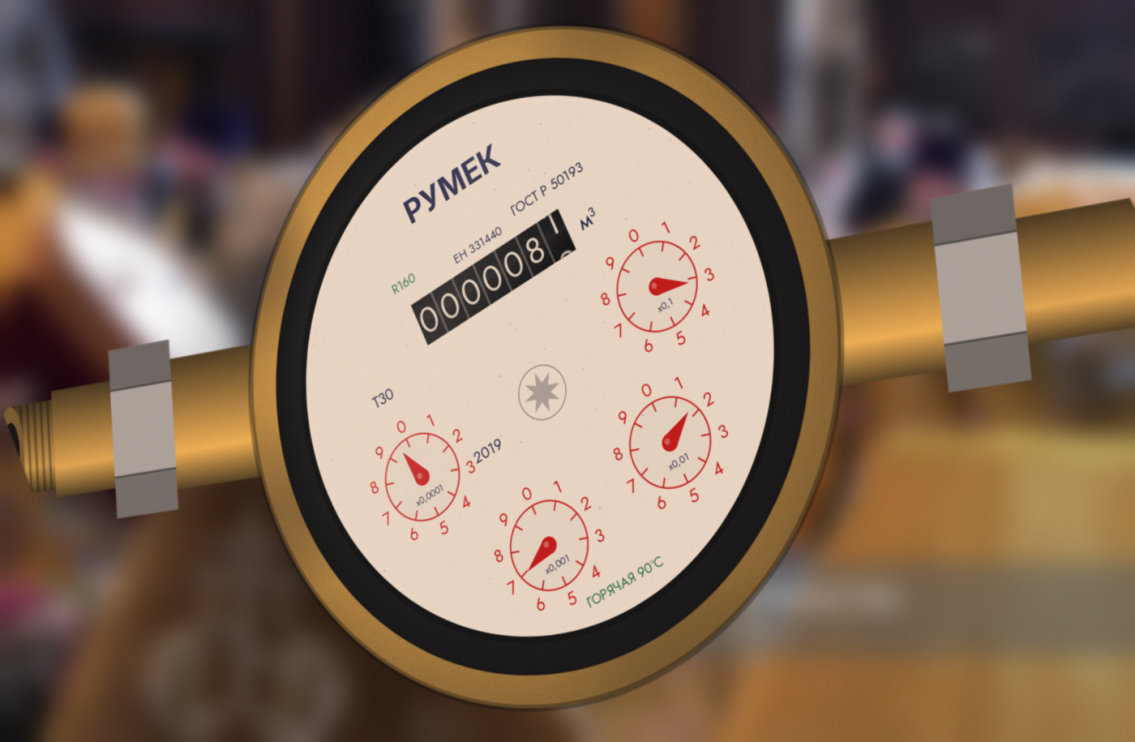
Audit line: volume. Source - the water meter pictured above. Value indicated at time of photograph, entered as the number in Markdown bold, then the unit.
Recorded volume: **81.3169** m³
